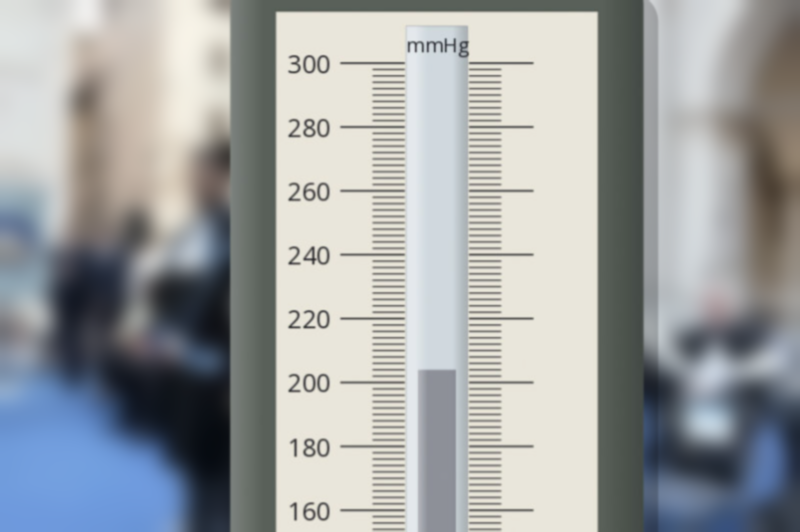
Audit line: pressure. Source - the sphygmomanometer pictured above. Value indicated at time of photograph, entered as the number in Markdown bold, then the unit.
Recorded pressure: **204** mmHg
